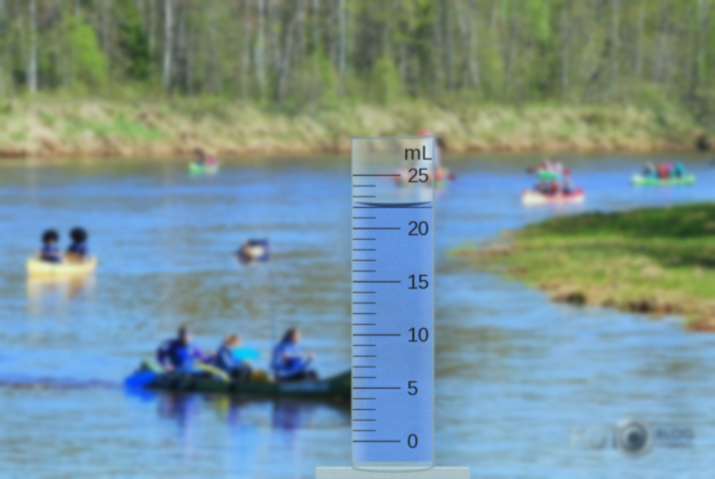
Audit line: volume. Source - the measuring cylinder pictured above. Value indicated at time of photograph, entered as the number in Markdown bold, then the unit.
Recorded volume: **22** mL
